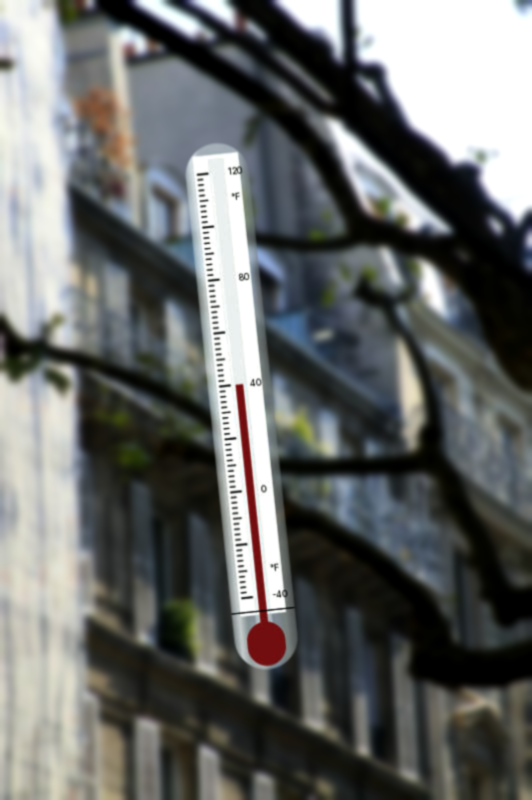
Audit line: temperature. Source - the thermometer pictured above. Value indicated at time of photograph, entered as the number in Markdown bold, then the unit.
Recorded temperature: **40** °F
